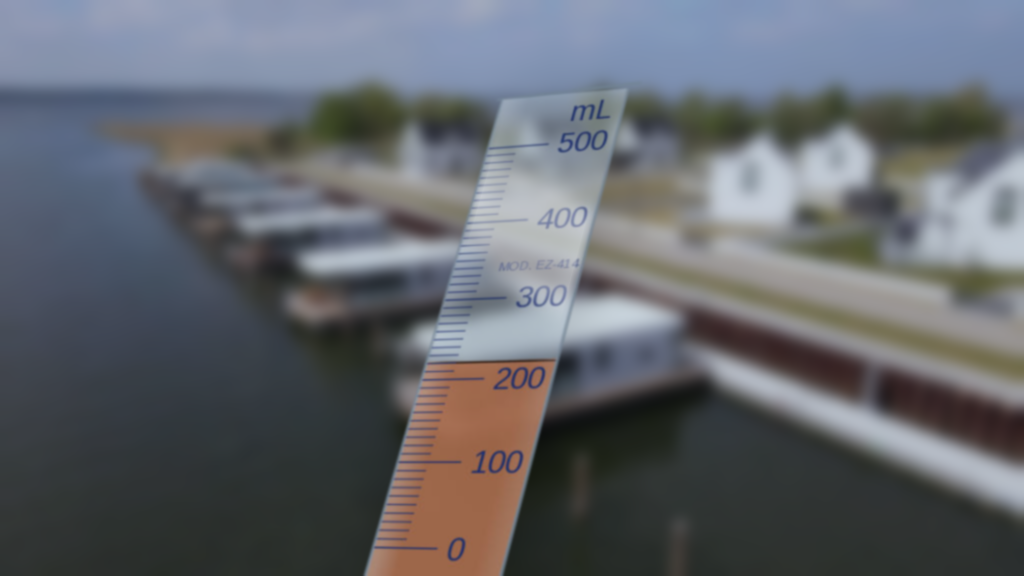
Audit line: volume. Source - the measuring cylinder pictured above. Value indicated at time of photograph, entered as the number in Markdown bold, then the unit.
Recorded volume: **220** mL
